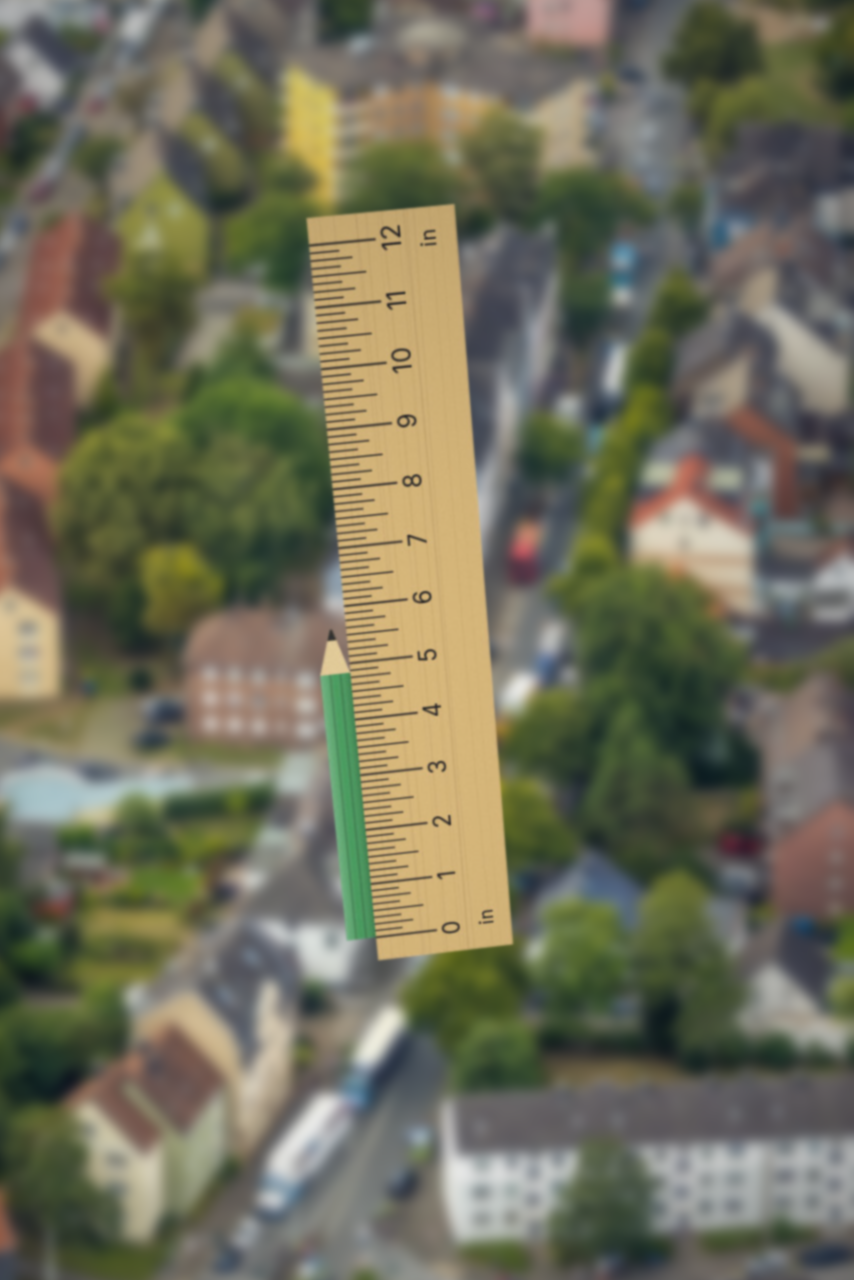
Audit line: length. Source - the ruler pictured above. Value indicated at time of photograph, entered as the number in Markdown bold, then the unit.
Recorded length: **5.625** in
